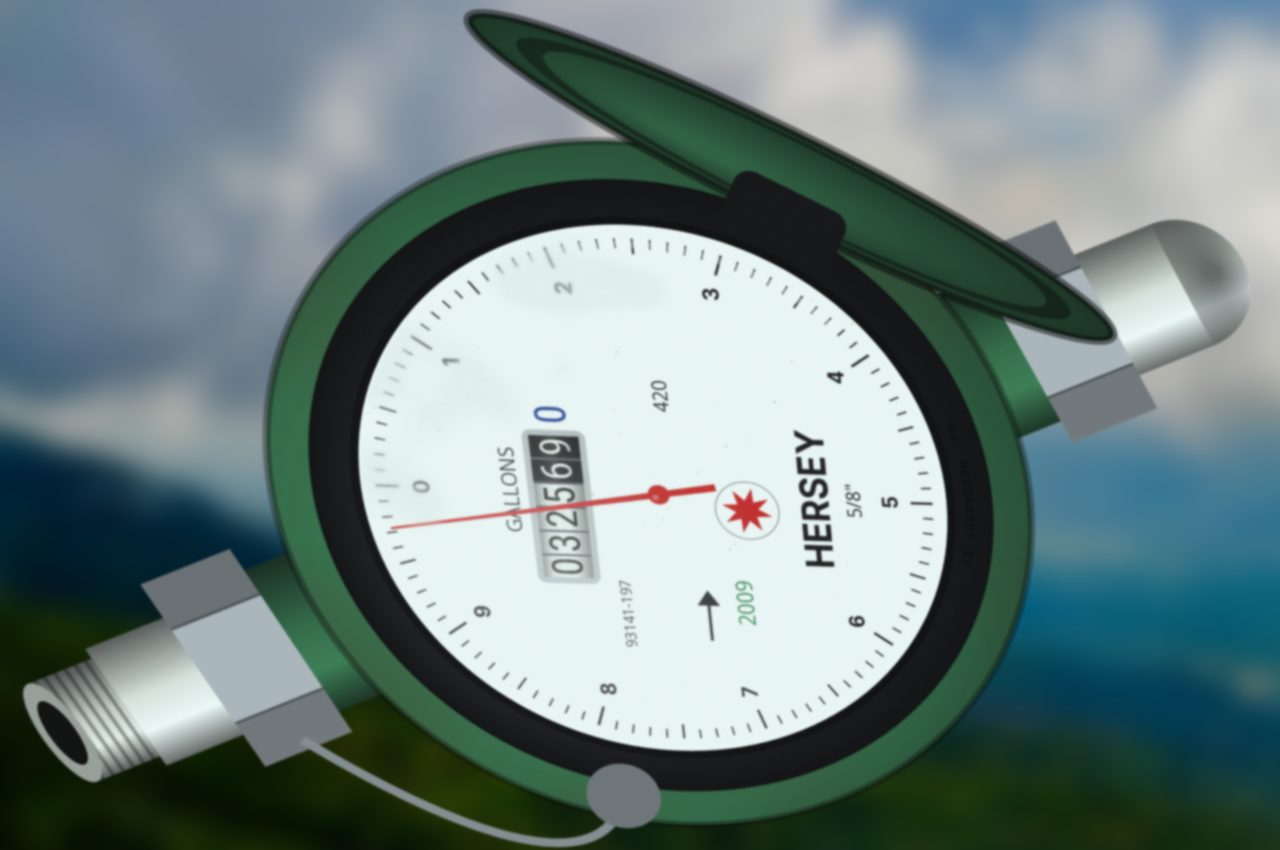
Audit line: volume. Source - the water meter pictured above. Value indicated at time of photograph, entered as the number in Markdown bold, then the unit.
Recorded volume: **325689.7** gal
